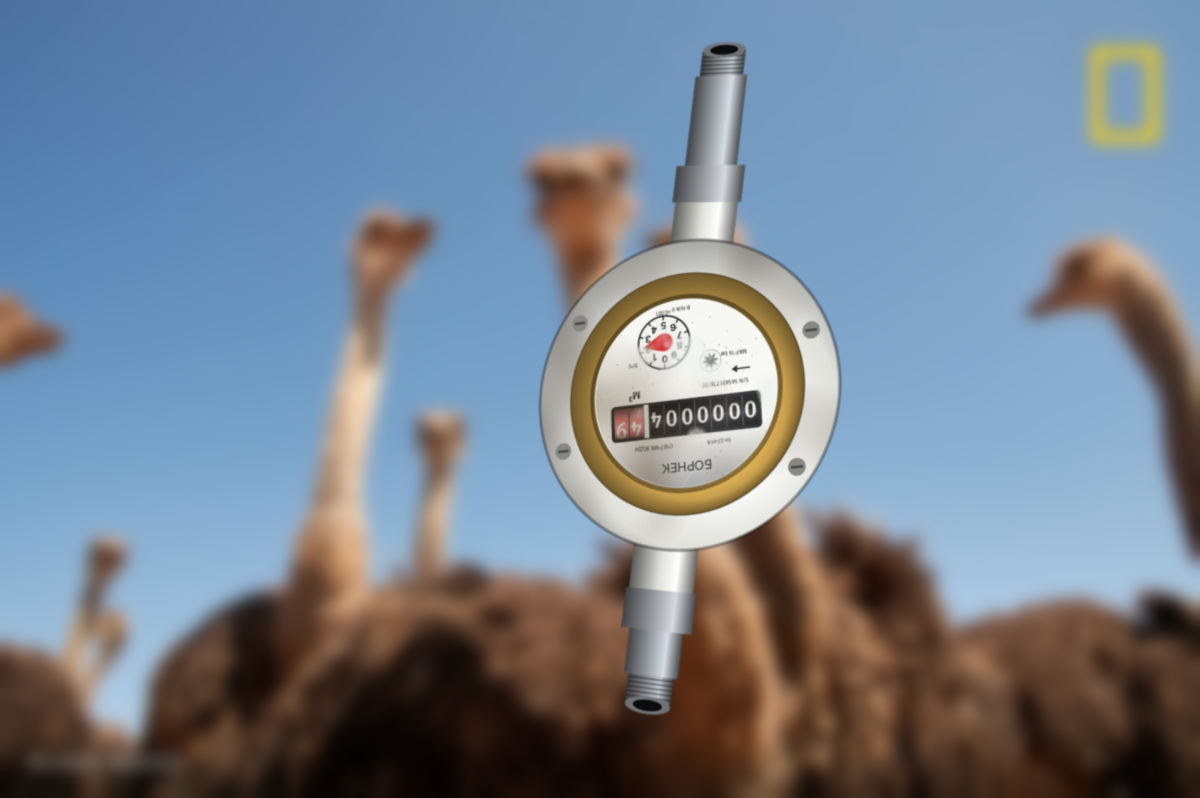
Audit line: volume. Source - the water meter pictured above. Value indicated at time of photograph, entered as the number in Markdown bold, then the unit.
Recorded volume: **4.492** m³
